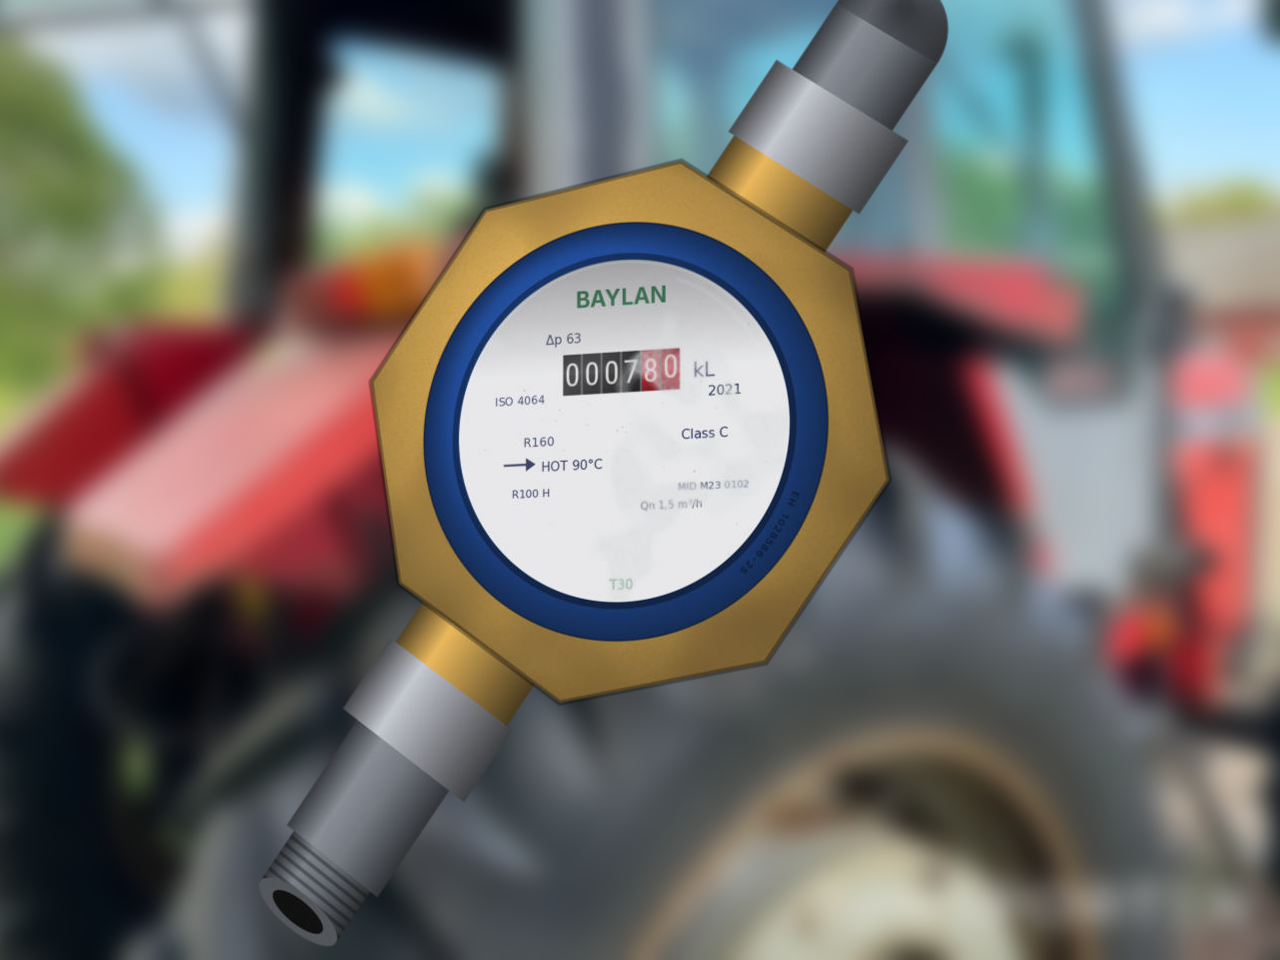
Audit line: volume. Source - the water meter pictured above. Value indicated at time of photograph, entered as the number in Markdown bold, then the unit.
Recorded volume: **7.80** kL
